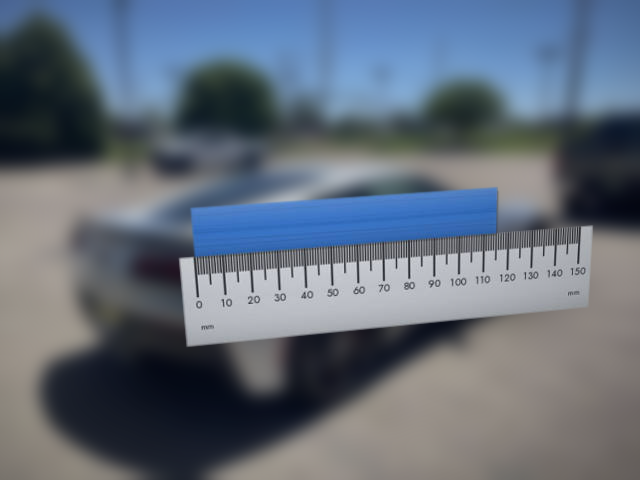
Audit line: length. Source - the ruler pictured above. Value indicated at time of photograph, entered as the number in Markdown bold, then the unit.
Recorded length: **115** mm
